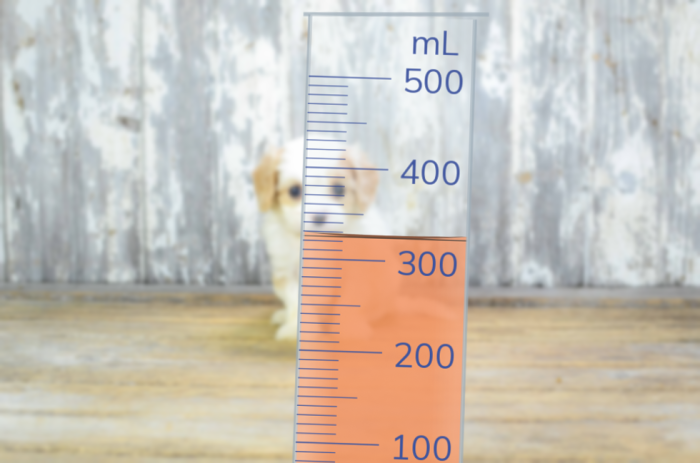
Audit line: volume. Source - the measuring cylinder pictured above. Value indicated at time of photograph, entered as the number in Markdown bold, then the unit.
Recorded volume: **325** mL
